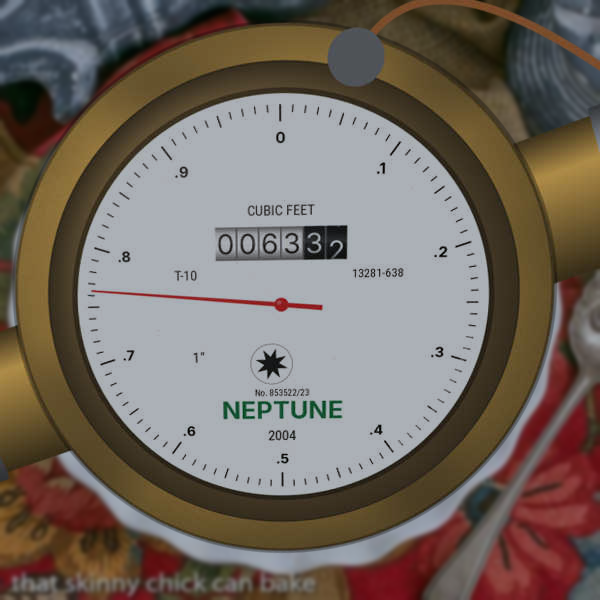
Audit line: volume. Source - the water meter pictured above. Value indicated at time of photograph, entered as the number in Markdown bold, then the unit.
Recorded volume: **6331.76** ft³
